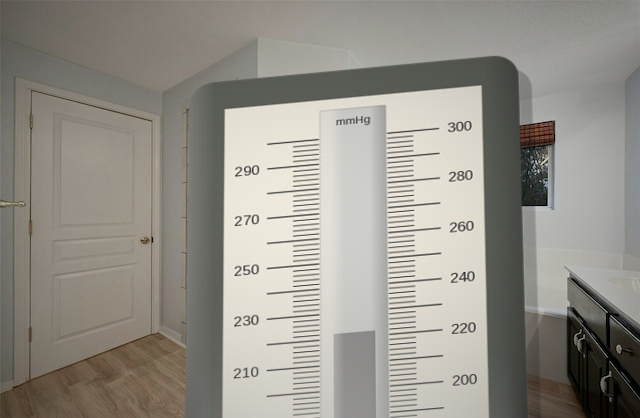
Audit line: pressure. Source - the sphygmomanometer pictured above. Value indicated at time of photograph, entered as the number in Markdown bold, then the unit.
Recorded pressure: **222** mmHg
